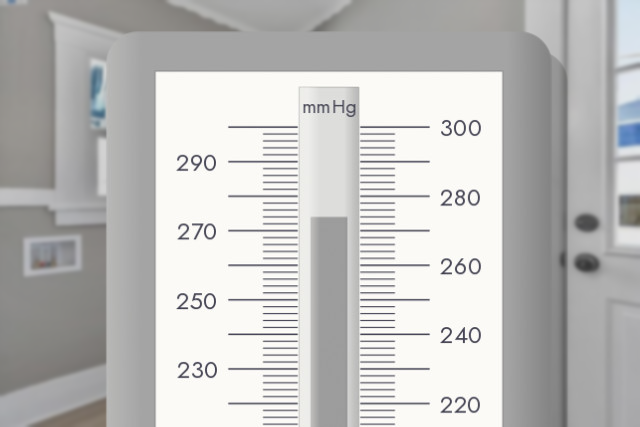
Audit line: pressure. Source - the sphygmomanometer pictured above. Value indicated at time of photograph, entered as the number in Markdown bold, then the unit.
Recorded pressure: **274** mmHg
